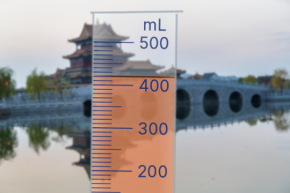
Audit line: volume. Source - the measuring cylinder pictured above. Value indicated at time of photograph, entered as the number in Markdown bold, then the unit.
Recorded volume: **420** mL
